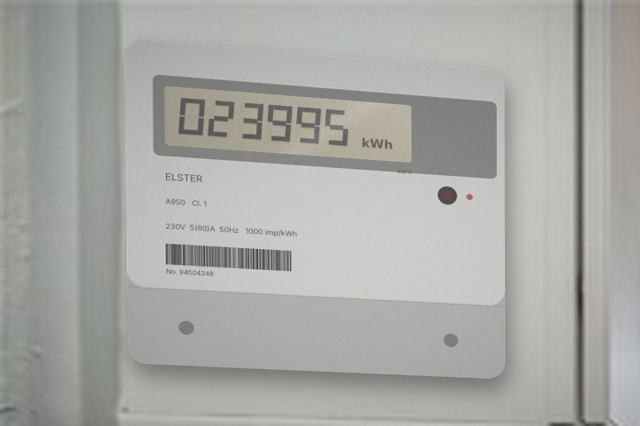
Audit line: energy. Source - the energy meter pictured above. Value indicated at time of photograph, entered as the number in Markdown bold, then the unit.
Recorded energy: **23995** kWh
